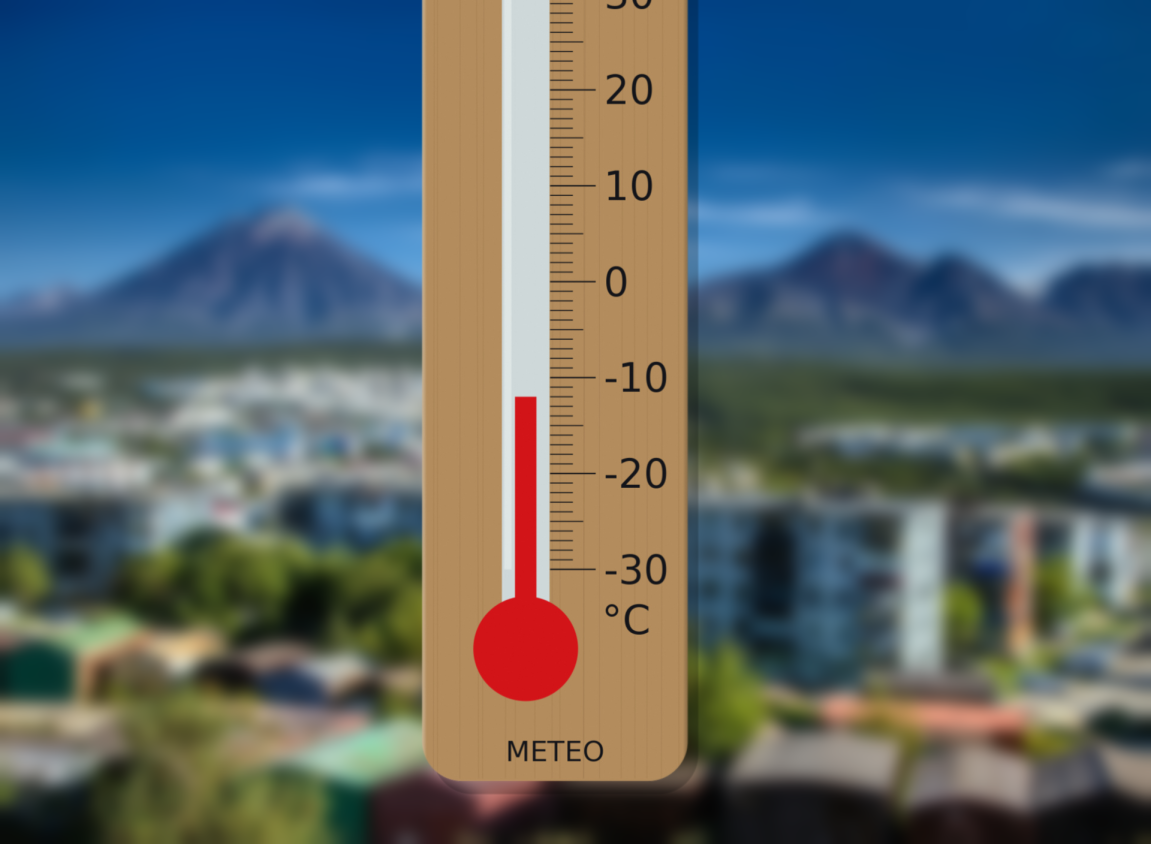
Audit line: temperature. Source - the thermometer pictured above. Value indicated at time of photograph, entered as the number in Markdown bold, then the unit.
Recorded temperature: **-12** °C
